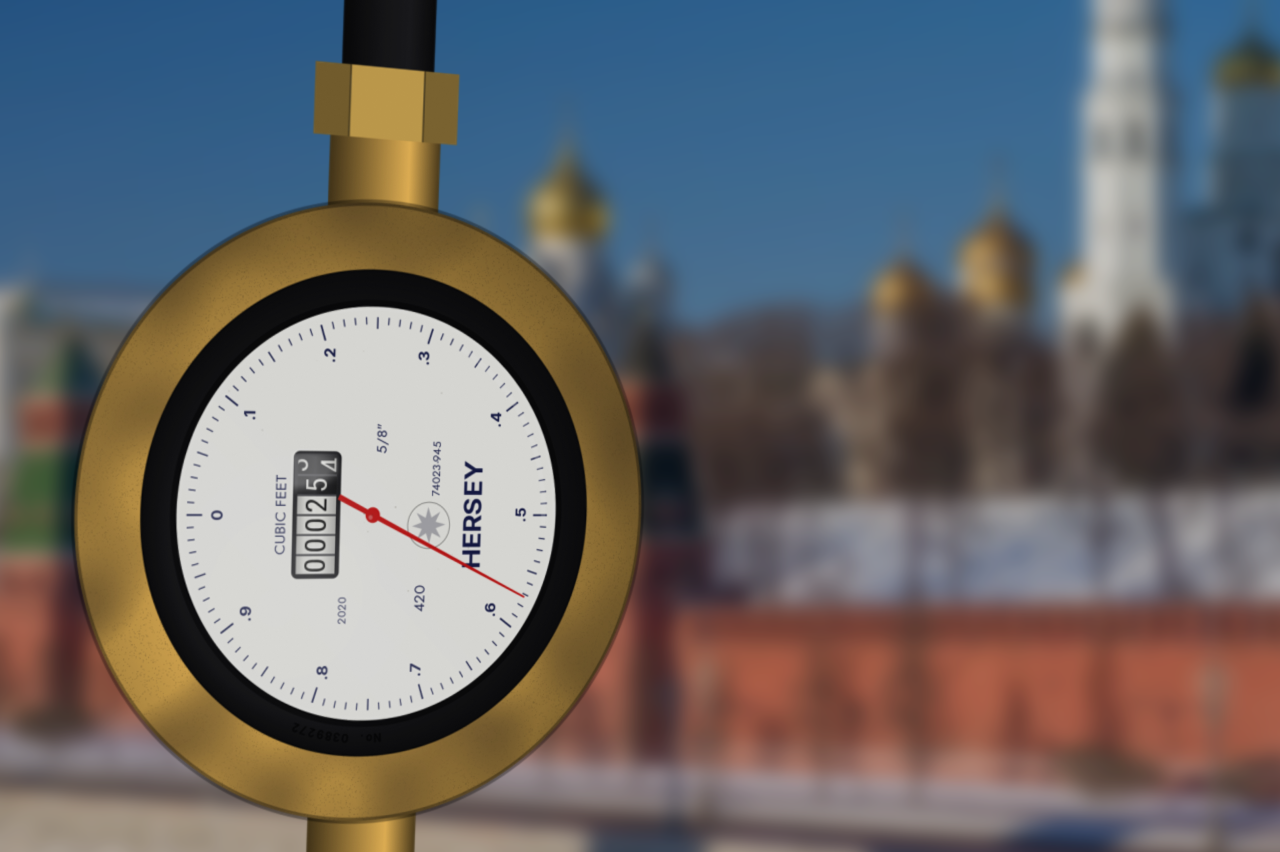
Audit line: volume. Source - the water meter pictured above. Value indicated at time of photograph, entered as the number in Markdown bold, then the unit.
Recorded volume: **253.57** ft³
